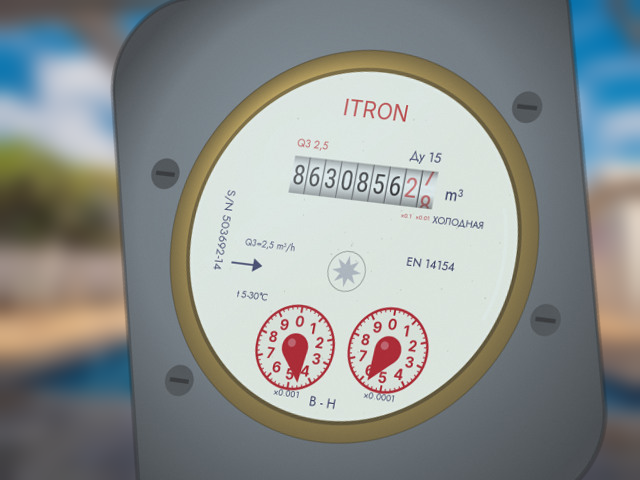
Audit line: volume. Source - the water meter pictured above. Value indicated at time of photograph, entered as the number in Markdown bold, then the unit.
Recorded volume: **8630856.2745** m³
